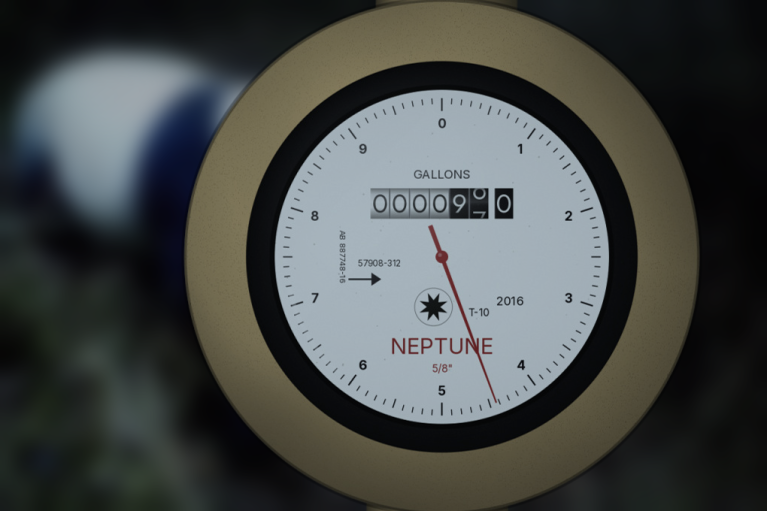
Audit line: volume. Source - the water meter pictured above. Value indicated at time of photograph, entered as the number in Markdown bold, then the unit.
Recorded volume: **964.4** gal
